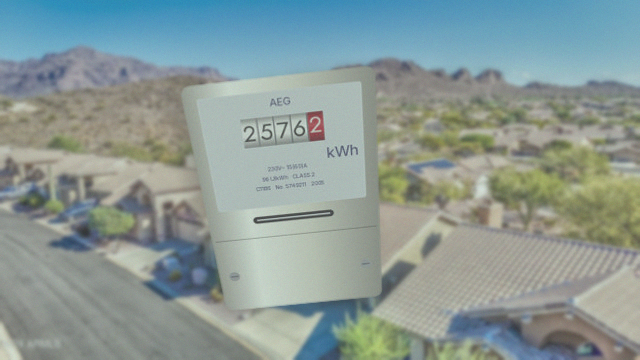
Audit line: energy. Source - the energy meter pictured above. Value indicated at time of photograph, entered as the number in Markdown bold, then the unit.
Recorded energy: **2576.2** kWh
